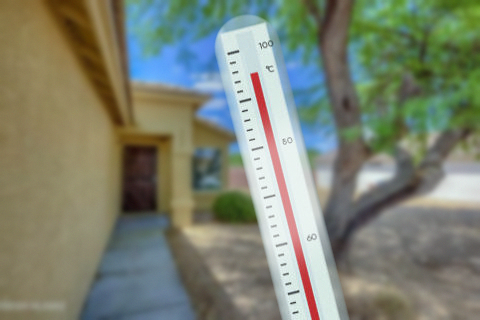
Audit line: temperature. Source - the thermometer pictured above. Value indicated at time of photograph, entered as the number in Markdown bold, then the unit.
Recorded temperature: **95** °C
